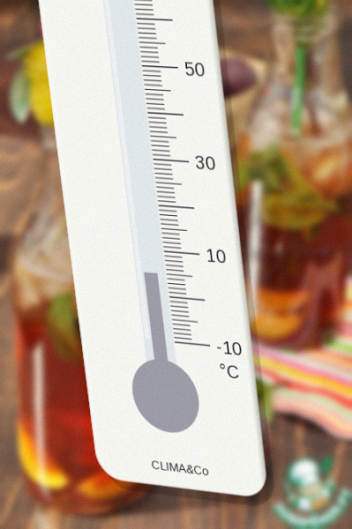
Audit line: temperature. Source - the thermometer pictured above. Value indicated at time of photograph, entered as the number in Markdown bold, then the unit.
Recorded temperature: **5** °C
